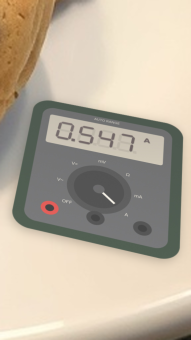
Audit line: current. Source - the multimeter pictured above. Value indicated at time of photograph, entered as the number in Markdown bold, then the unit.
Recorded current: **0.547** A
